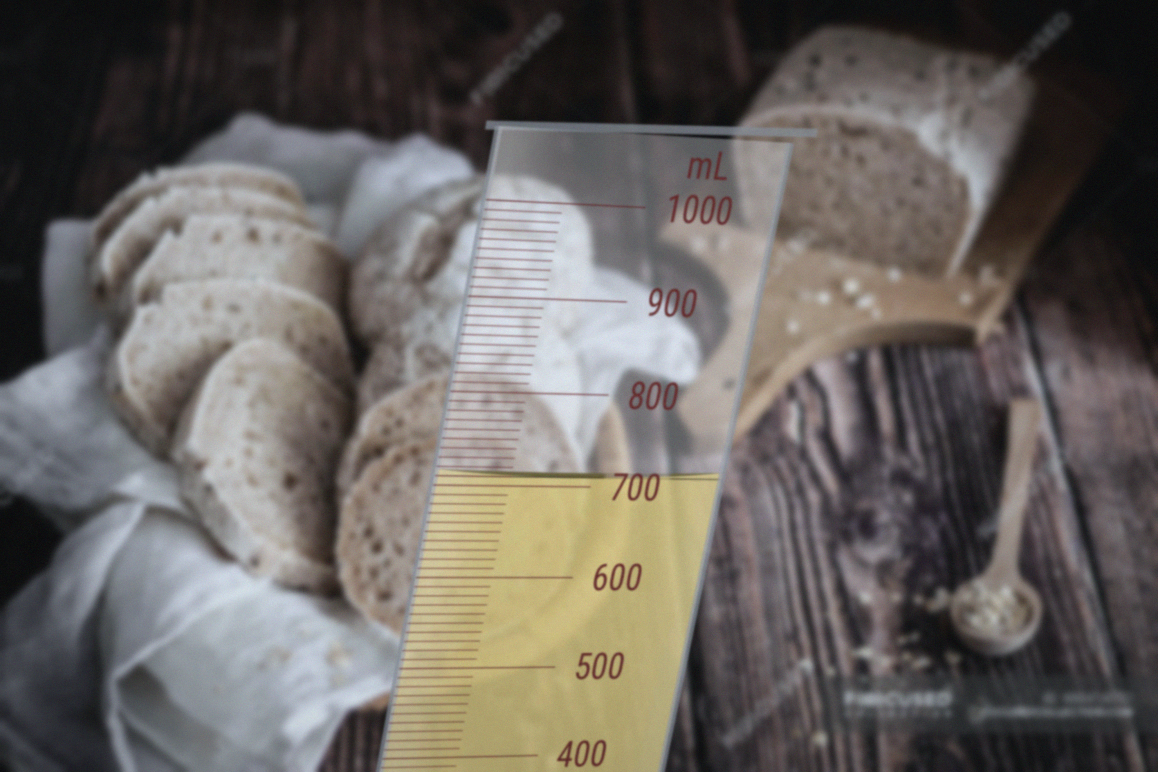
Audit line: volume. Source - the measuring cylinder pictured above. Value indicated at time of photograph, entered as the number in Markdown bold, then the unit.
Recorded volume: **710** mL
